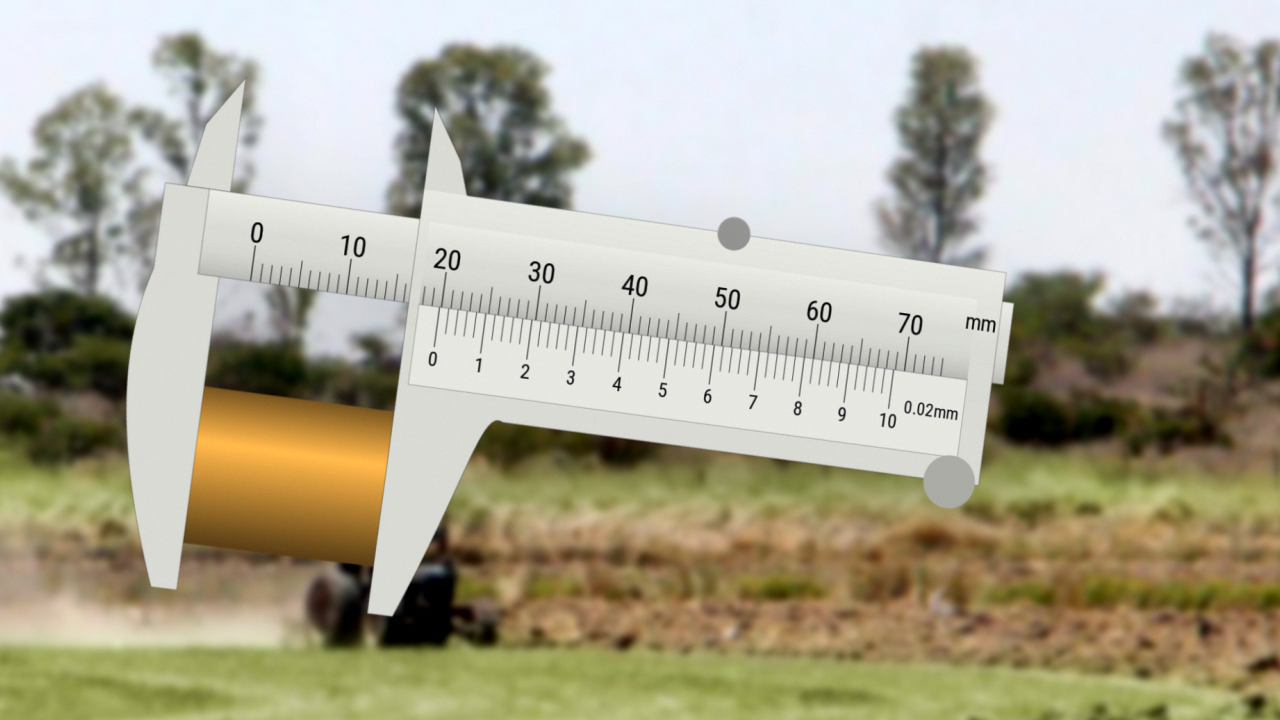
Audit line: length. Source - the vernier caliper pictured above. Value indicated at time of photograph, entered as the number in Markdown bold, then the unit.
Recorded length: **19.8** mm
